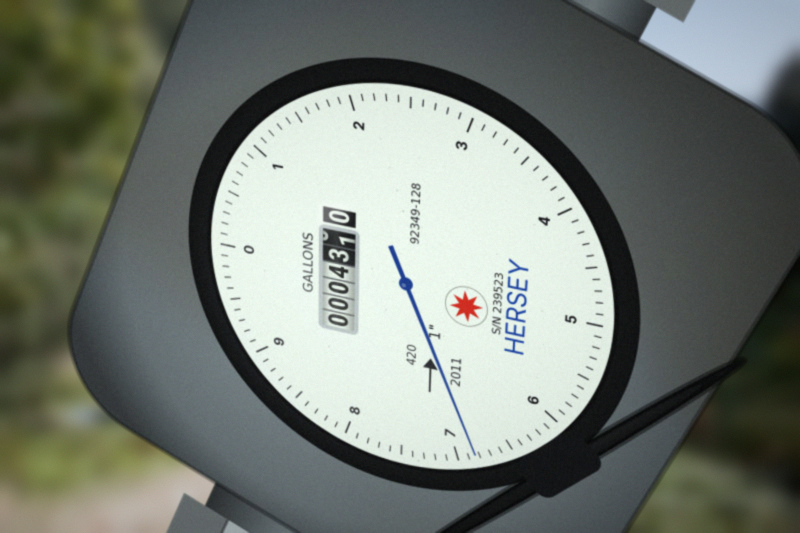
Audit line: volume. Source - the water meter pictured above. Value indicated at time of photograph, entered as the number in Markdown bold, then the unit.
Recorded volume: **4306.8** gal
